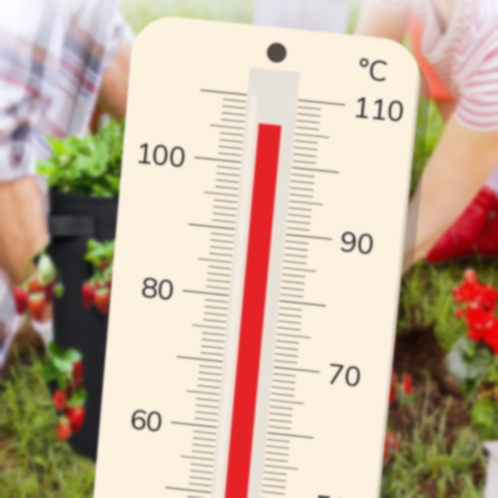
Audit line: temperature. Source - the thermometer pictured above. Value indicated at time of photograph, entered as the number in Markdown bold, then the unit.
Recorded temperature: **106** °C
